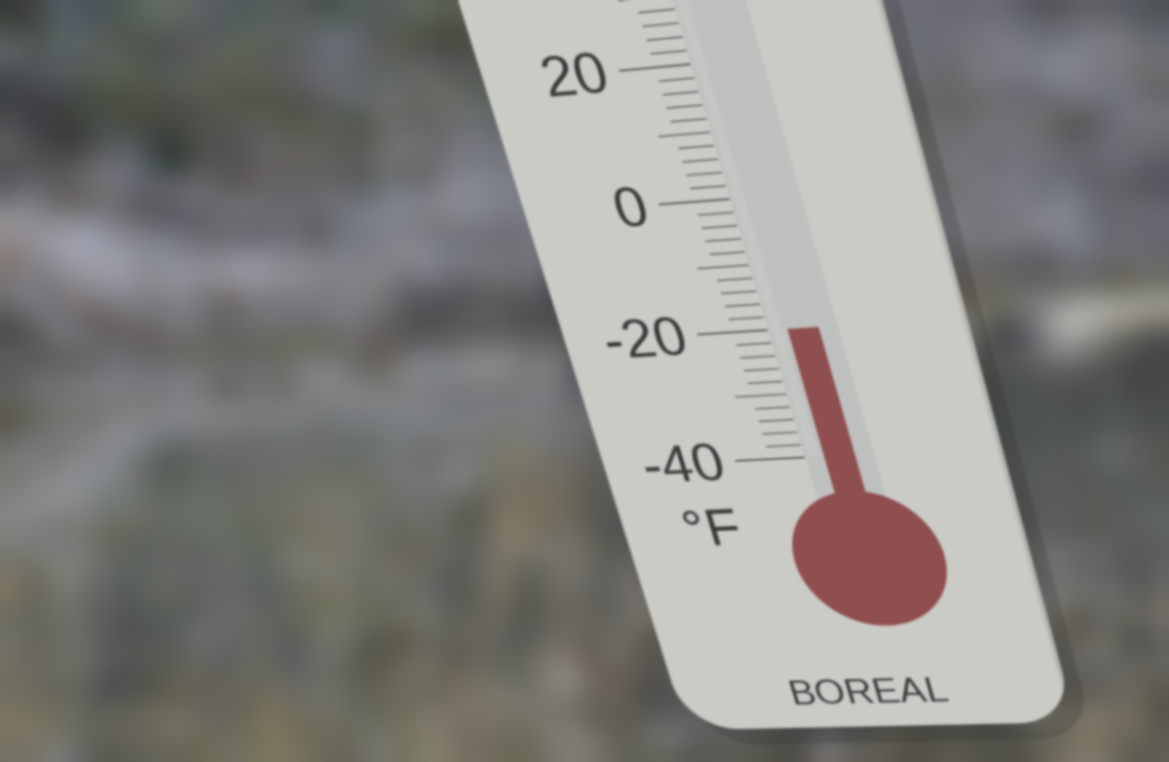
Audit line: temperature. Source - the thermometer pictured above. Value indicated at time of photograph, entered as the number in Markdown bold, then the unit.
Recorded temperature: **-20** °F
